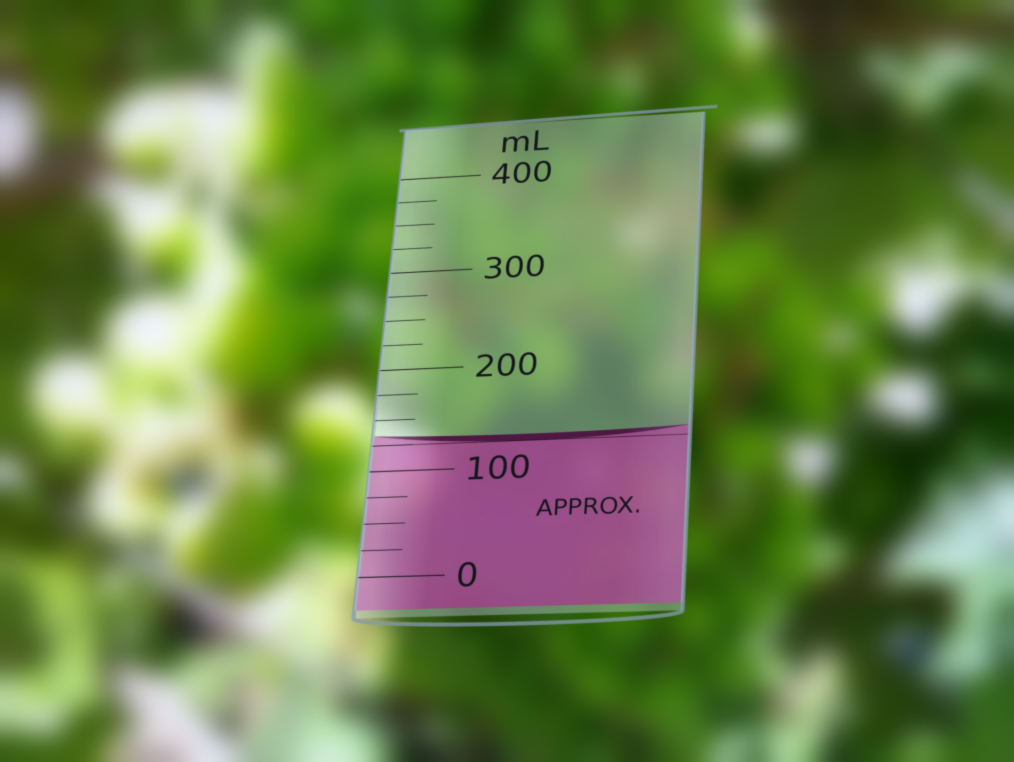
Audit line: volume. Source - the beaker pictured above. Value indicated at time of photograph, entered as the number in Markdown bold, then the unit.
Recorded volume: **125** mL
